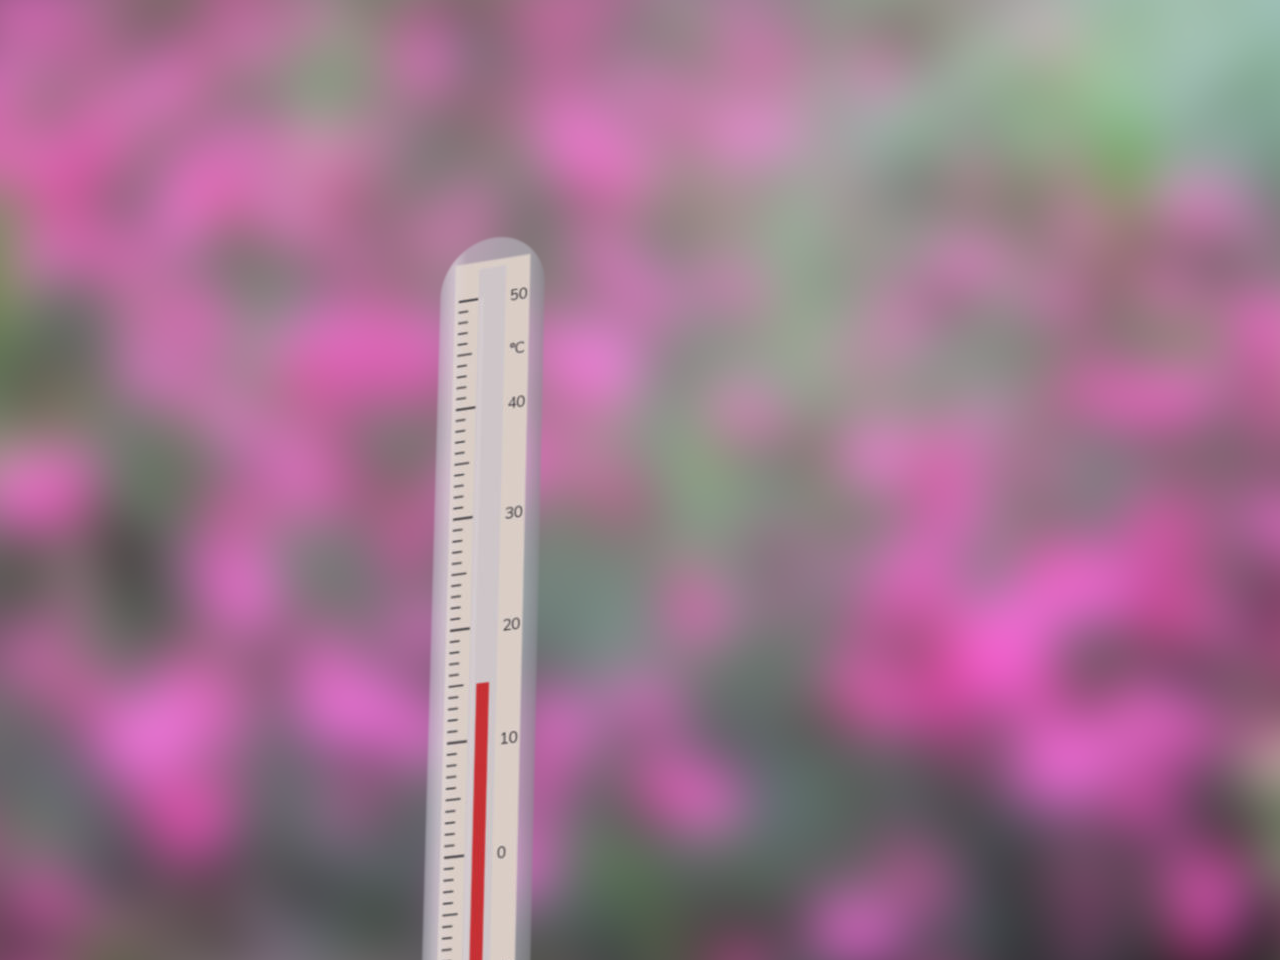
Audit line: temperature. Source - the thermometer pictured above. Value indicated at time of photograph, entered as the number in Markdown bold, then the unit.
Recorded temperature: **15** °C
